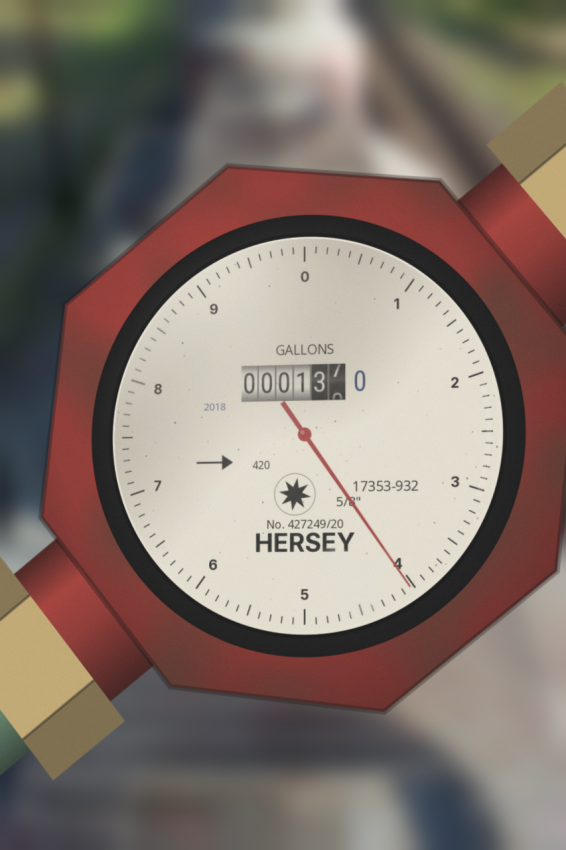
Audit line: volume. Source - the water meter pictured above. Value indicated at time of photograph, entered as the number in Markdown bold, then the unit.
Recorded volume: **1374.0** gal
